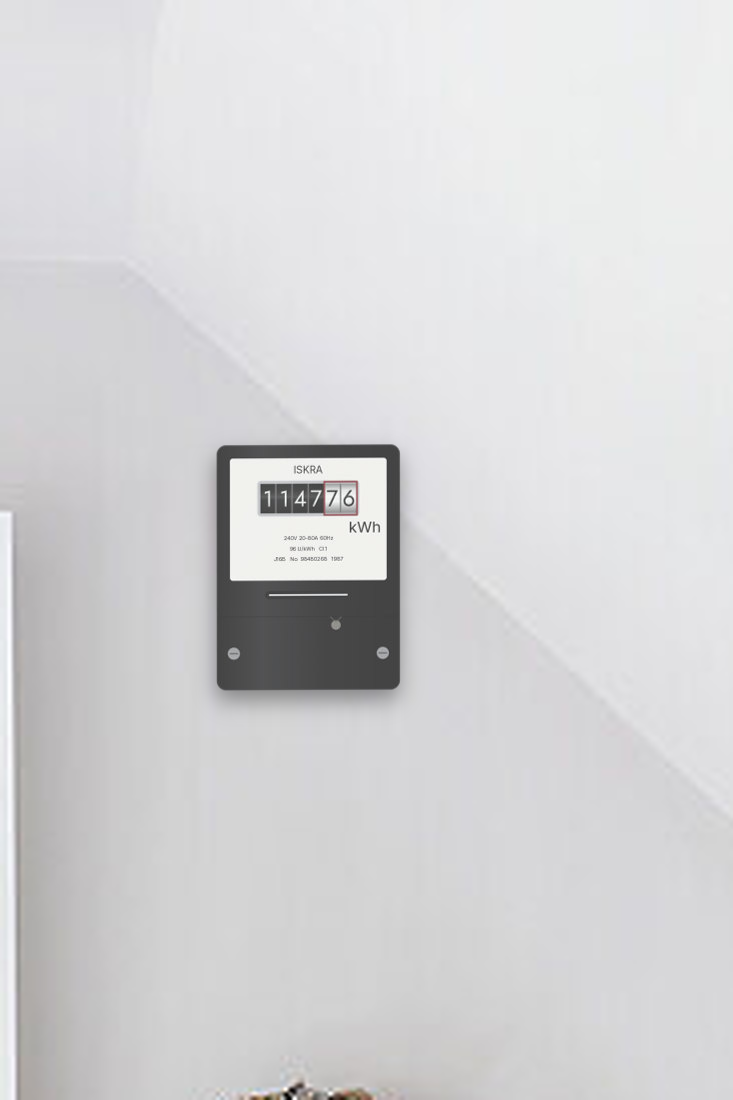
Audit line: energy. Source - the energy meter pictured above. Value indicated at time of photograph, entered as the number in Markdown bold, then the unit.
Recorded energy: **1147.76** kWh
